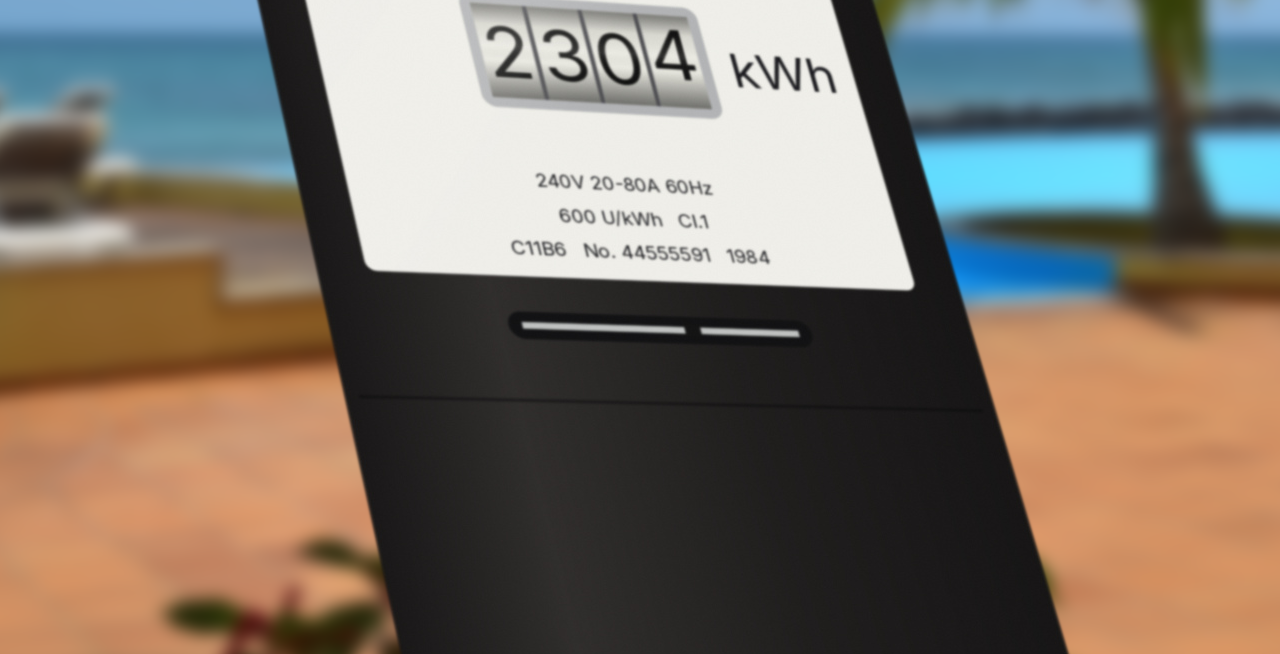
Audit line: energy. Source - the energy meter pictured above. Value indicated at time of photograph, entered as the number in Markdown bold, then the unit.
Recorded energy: **2304** kWh
